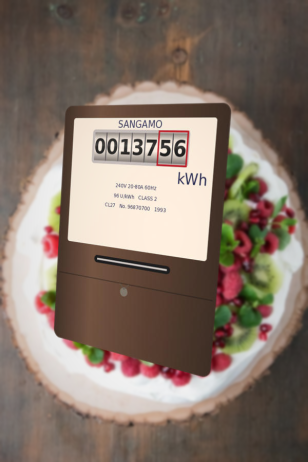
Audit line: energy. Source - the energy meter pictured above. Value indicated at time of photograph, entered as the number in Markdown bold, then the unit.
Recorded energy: **137.56** kWh
